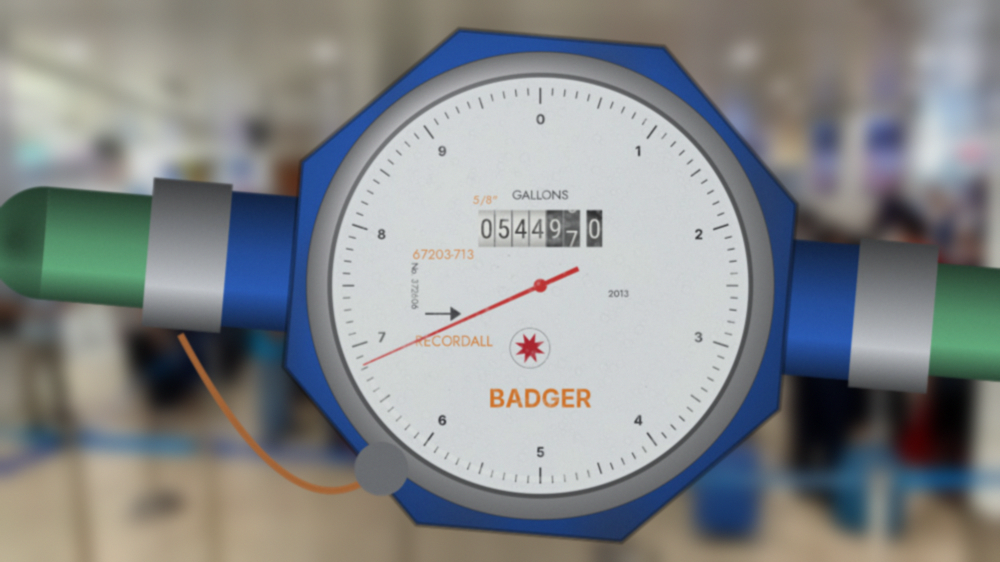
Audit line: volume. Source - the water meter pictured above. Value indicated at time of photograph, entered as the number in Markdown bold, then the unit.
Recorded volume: **544966.8** gal
